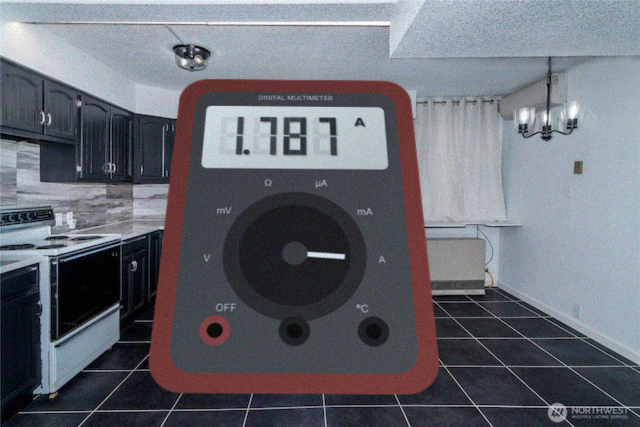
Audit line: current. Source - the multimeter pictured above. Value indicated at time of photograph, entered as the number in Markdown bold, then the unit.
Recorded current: **1.787** A
